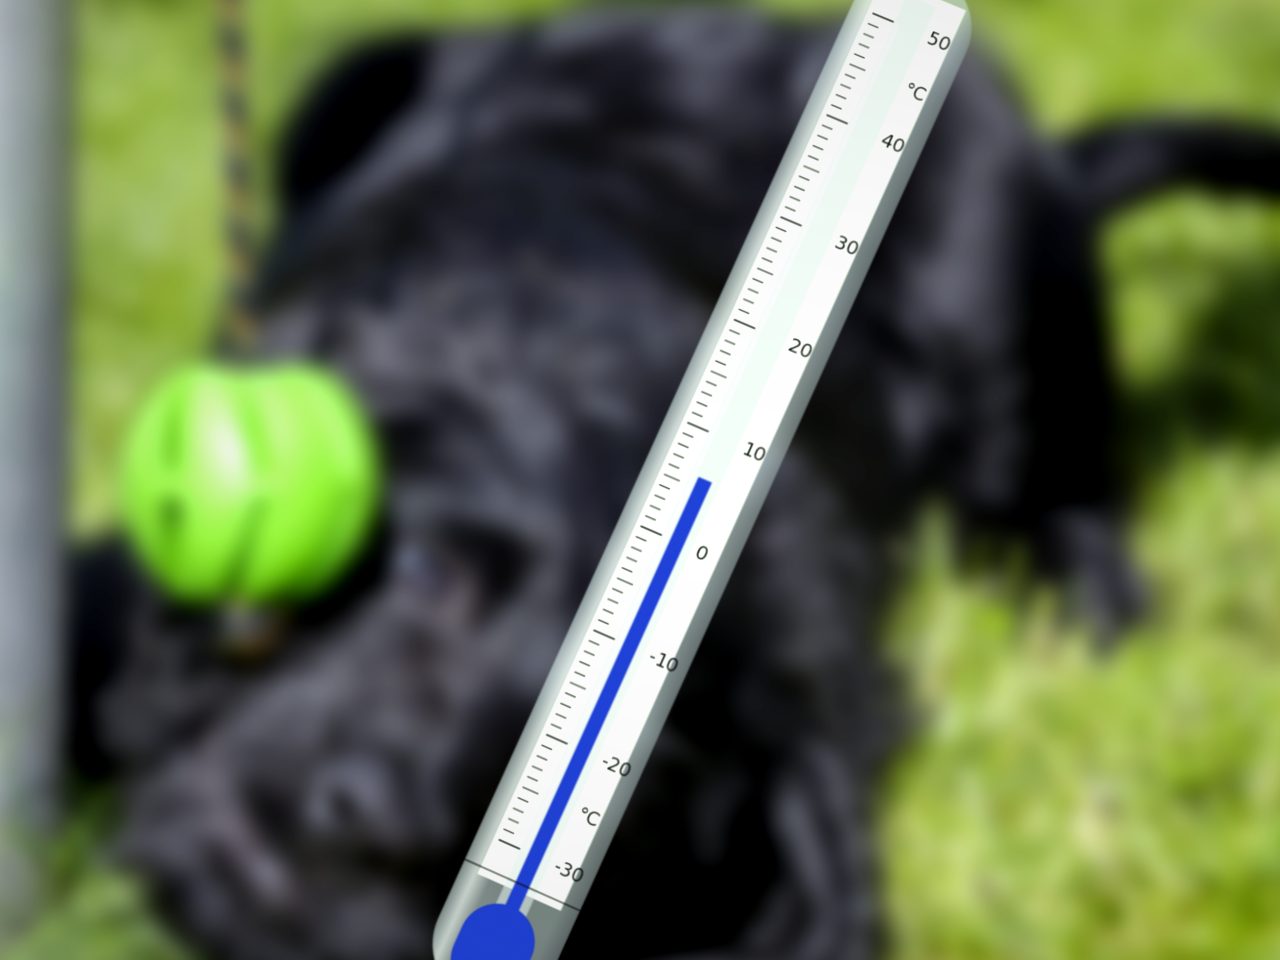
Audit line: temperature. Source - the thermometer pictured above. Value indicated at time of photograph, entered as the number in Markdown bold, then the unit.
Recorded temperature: **6** °C
